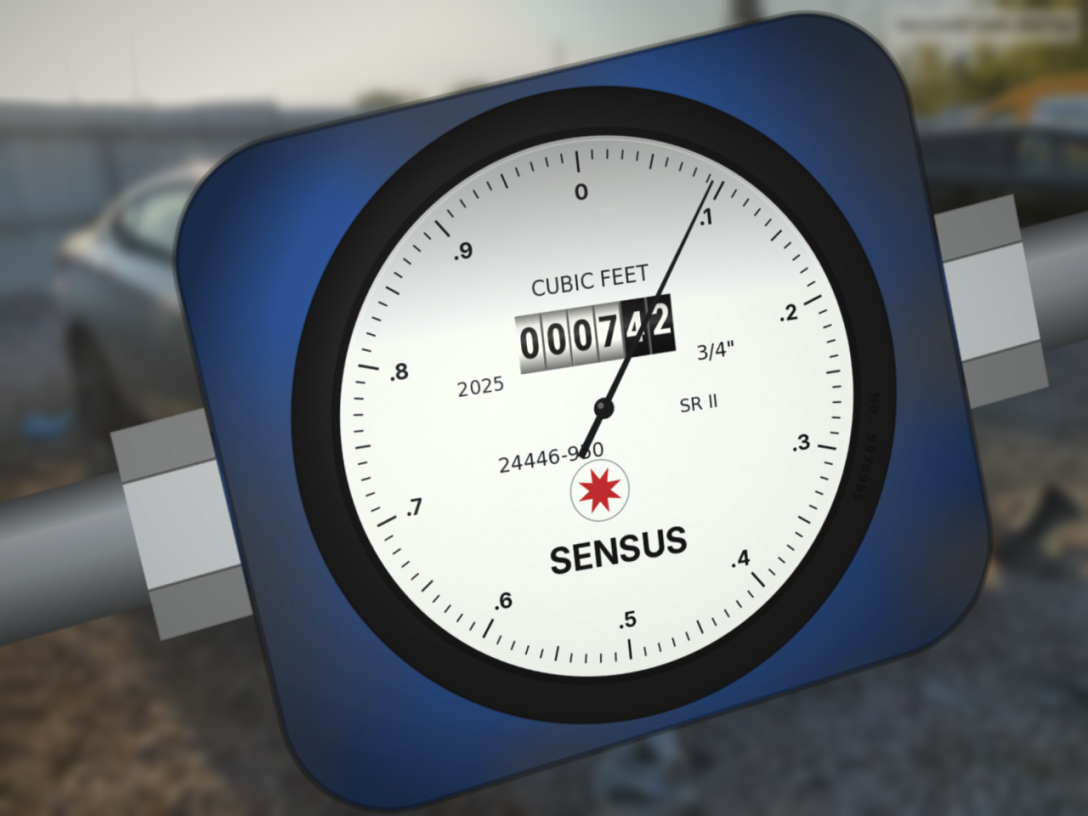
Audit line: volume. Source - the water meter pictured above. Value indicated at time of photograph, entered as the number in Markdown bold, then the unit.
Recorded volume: **742.09** ft³
